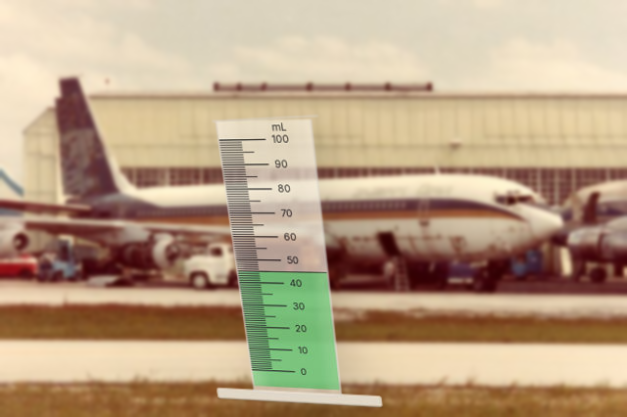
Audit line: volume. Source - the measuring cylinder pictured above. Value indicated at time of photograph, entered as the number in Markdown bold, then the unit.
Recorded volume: **45** mL
